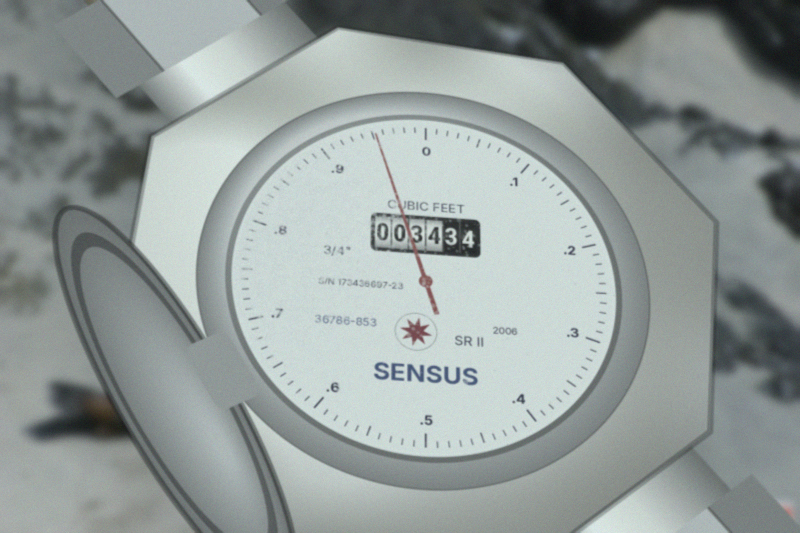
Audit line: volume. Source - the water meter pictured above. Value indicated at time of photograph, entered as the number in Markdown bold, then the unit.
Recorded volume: **3433.95** ft³
